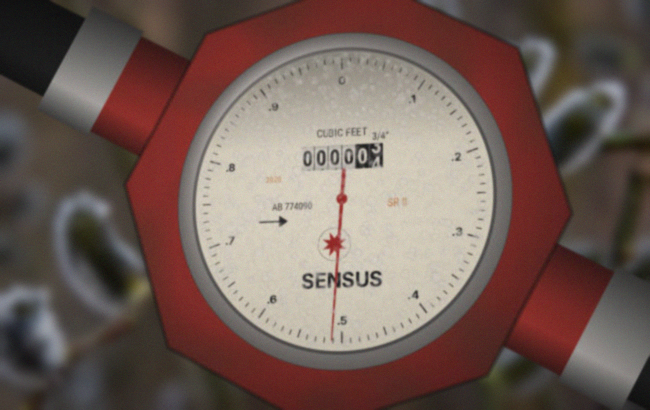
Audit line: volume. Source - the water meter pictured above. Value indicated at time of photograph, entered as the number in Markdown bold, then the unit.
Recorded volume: **3.51** ft³
